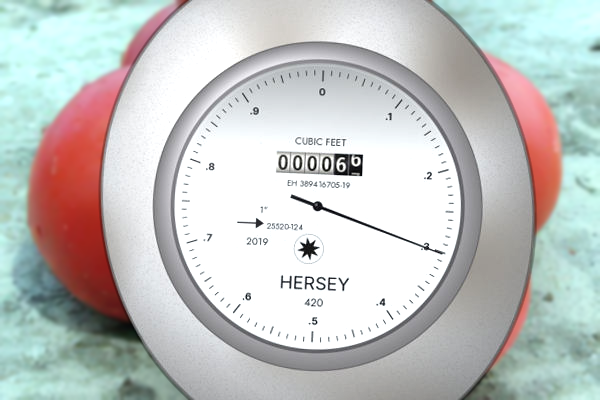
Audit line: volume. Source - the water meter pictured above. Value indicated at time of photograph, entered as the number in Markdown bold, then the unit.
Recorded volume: **66.30** ft³
